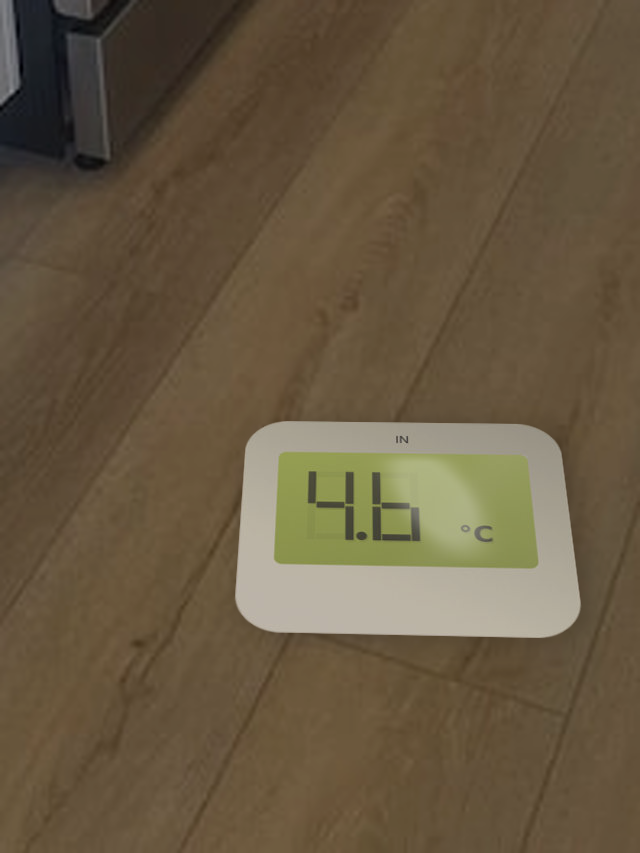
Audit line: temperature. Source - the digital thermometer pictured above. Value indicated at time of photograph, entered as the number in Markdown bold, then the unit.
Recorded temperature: **4.6** °C
